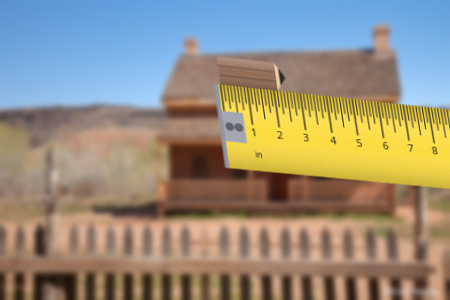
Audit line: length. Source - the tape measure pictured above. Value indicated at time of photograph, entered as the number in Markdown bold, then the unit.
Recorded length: **2.5** in
